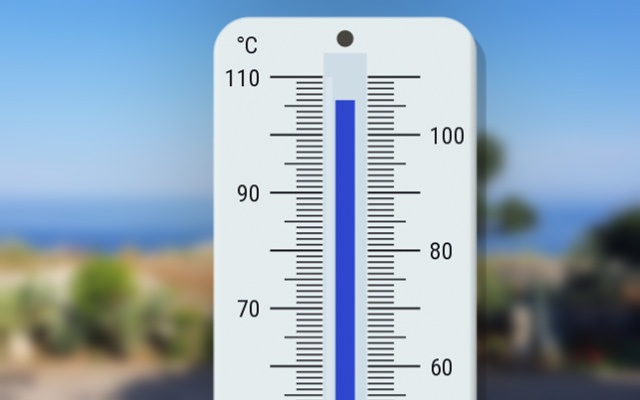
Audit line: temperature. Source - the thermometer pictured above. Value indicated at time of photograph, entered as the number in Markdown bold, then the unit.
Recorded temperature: **106** °C
